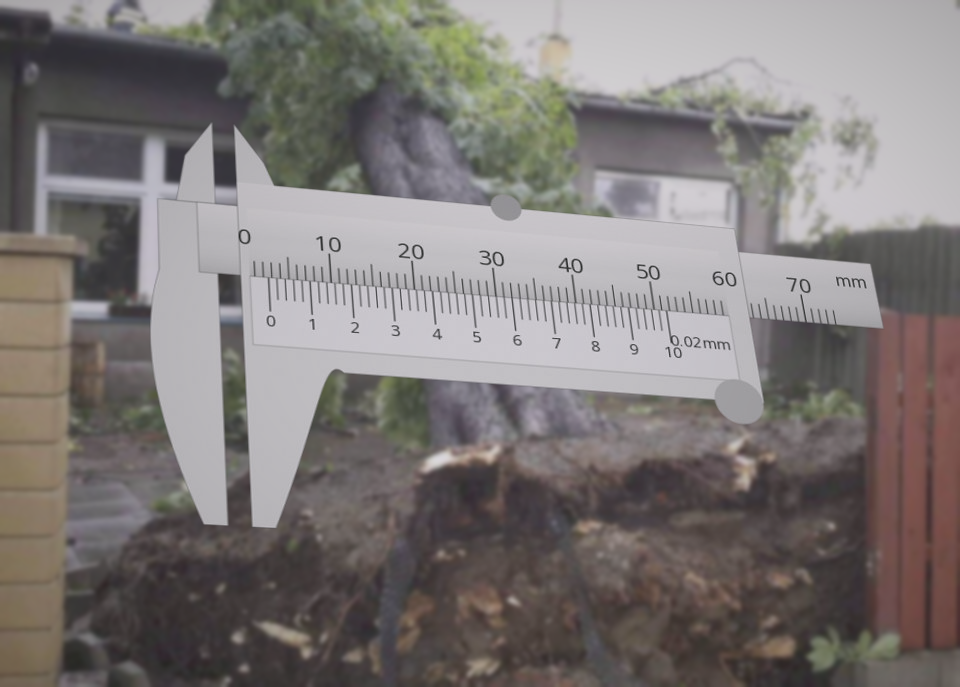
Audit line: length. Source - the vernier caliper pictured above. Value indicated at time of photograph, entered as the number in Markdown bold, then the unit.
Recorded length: **2.6** mm
